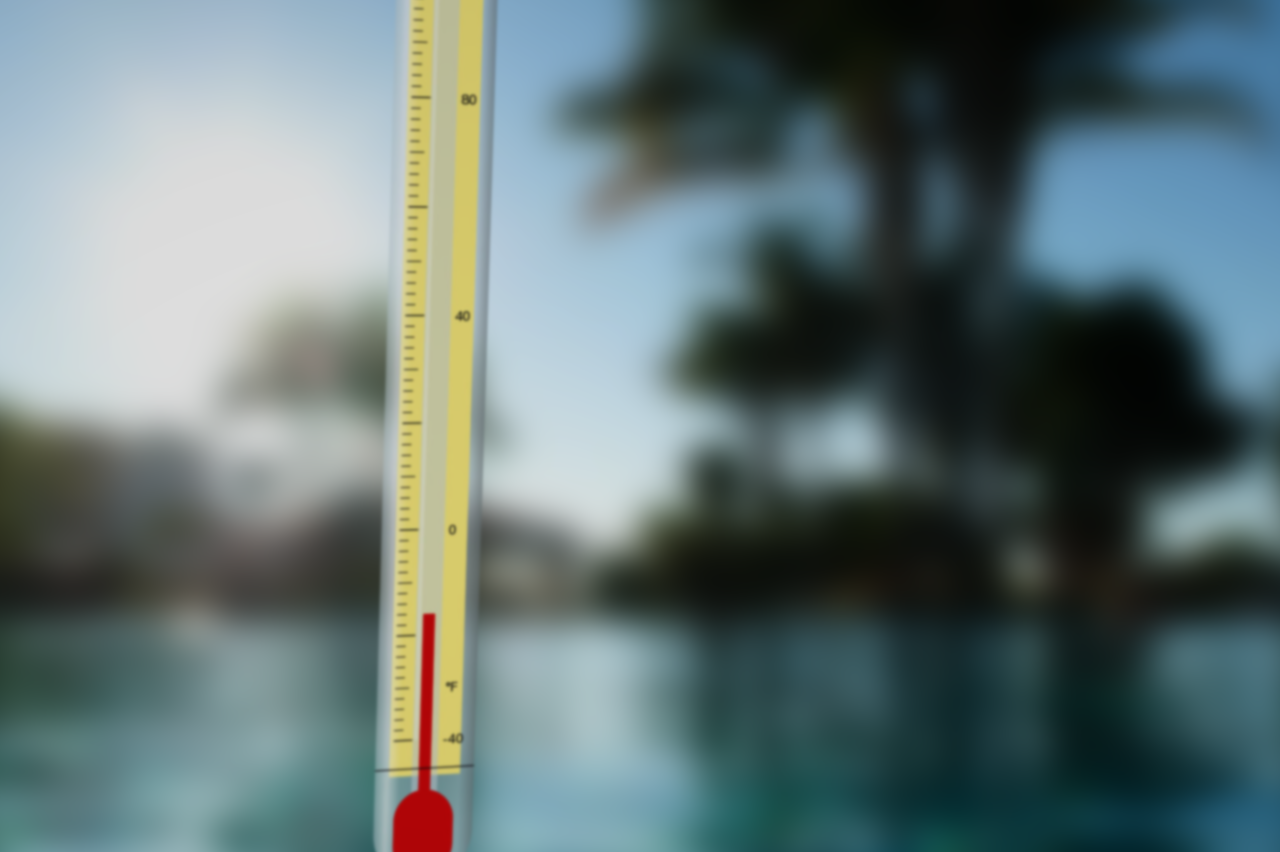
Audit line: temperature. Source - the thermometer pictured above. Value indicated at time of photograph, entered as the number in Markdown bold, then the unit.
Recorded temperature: **-16** °F
